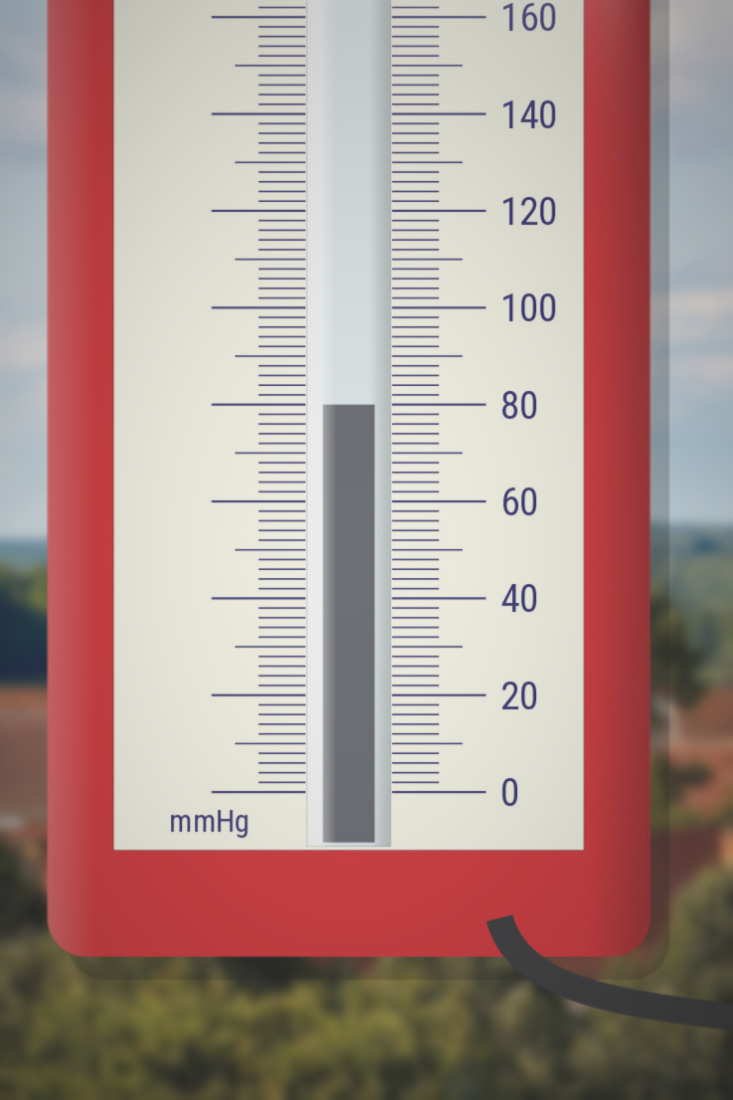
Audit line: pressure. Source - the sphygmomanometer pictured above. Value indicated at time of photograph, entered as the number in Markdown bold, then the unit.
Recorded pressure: **80** mmHg
